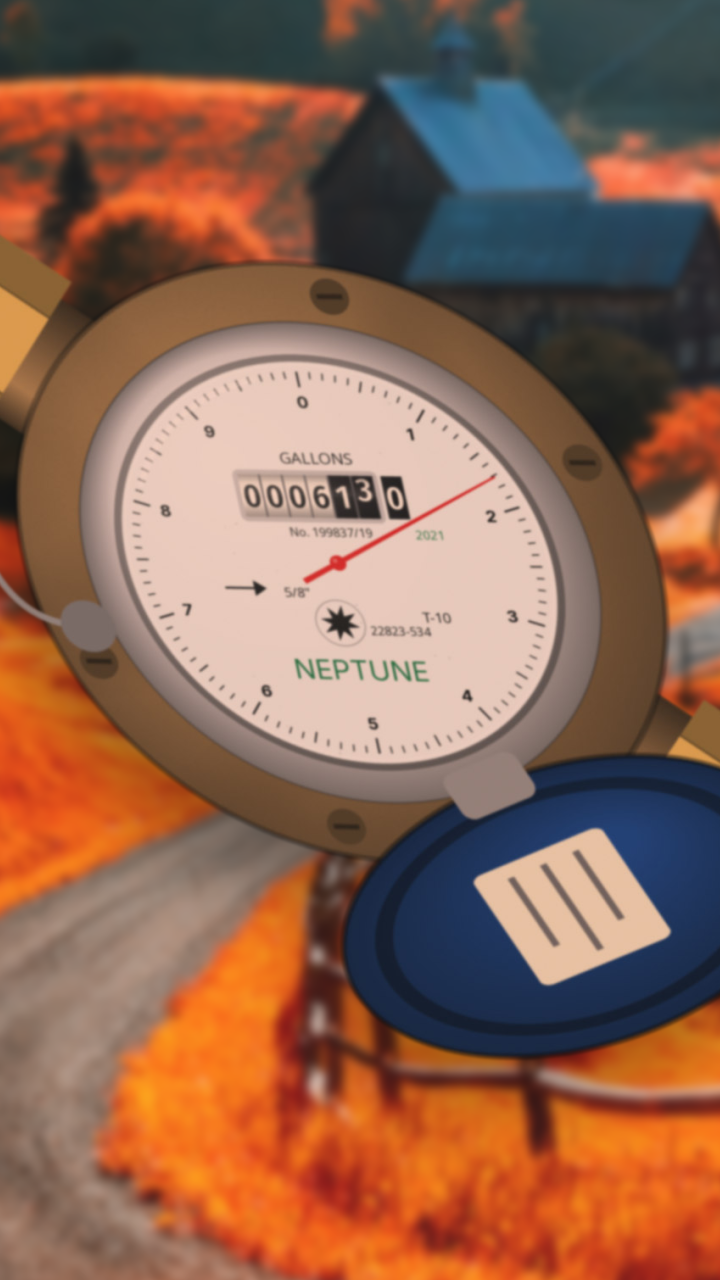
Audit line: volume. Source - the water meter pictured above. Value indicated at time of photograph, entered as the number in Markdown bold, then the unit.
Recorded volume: **6131.7** gal
